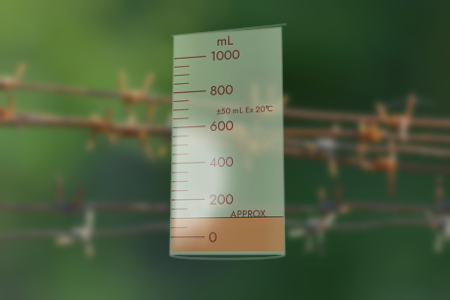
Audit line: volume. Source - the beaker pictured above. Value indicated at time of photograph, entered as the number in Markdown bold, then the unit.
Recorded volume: **100** mL
